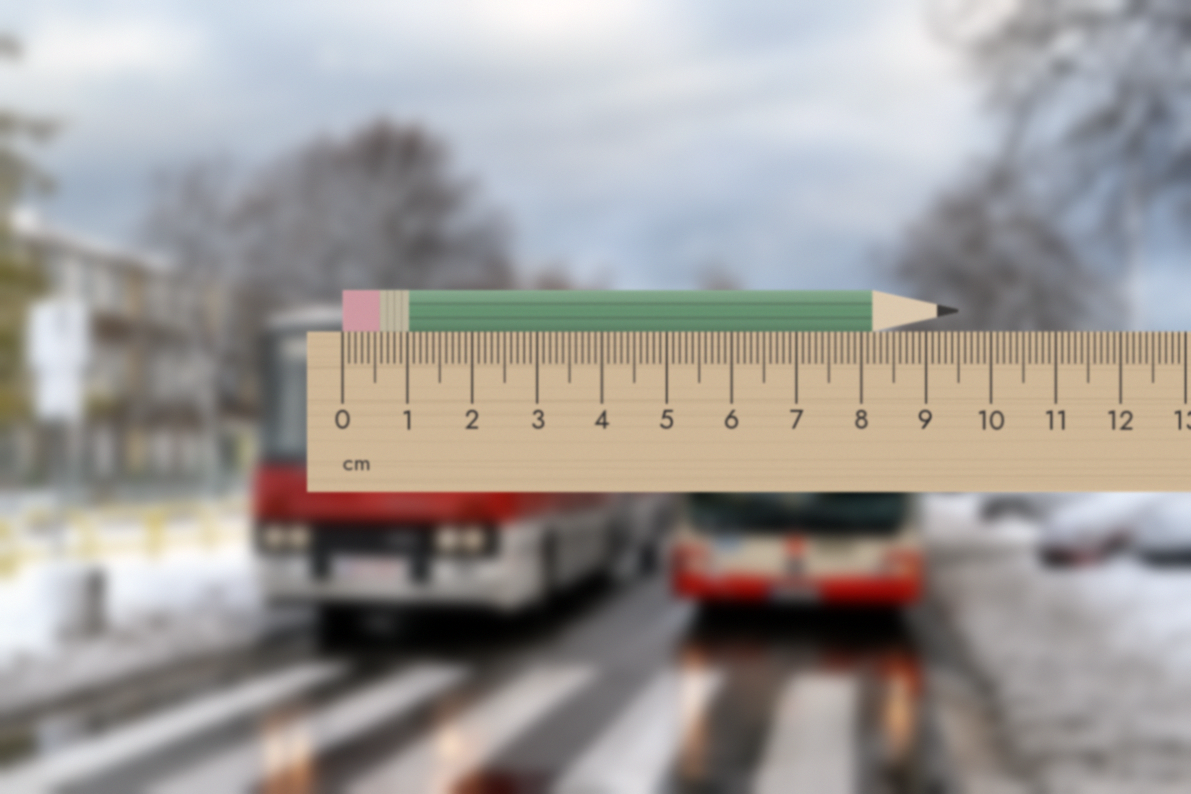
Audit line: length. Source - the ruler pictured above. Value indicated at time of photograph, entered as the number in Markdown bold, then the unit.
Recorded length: **9.5** cm
